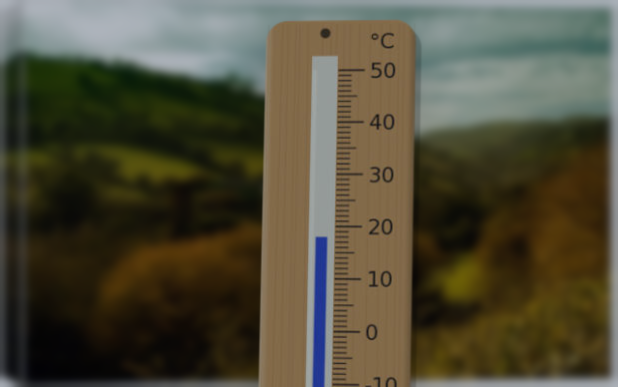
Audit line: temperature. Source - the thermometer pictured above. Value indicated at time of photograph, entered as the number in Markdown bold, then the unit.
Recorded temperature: **18** °C
